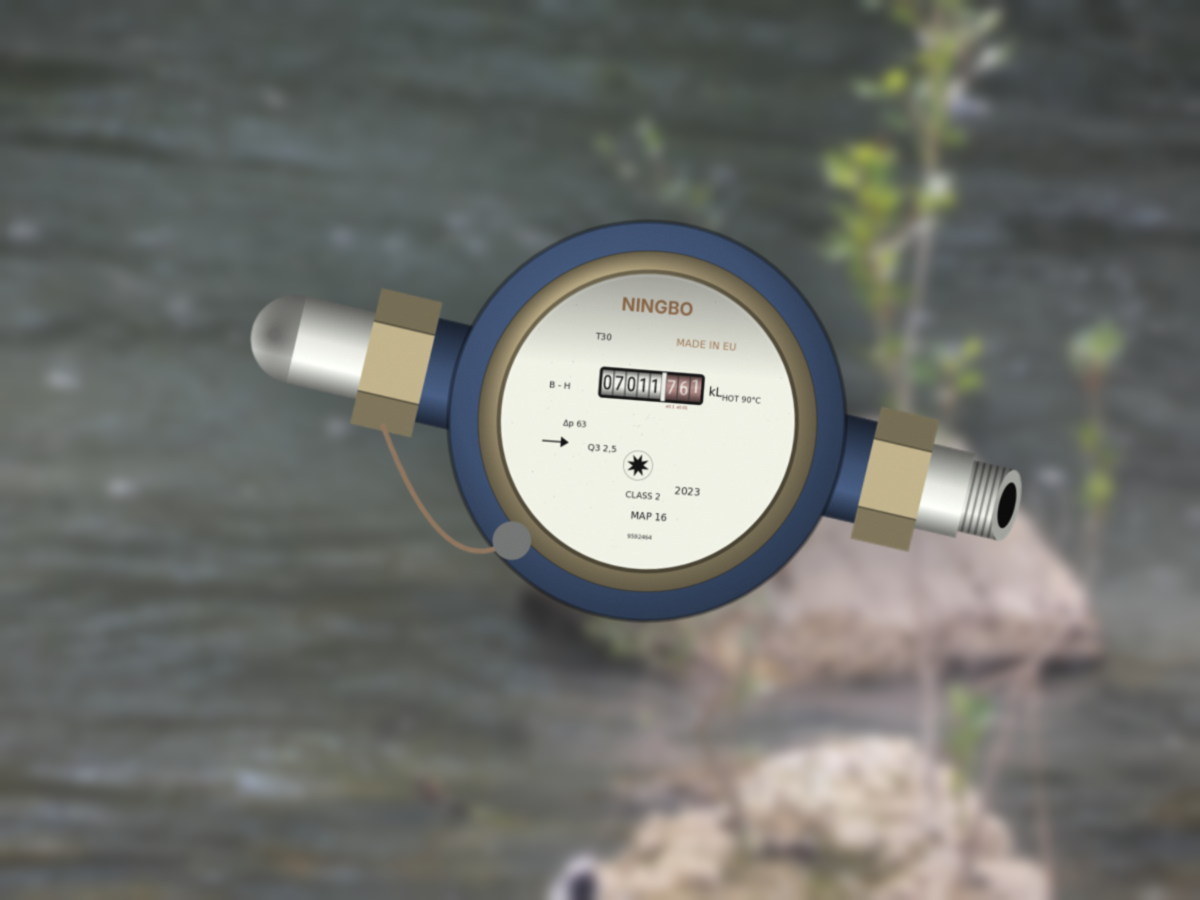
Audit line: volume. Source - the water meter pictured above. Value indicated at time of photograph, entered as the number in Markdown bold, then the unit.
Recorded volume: **7011.761** kL
